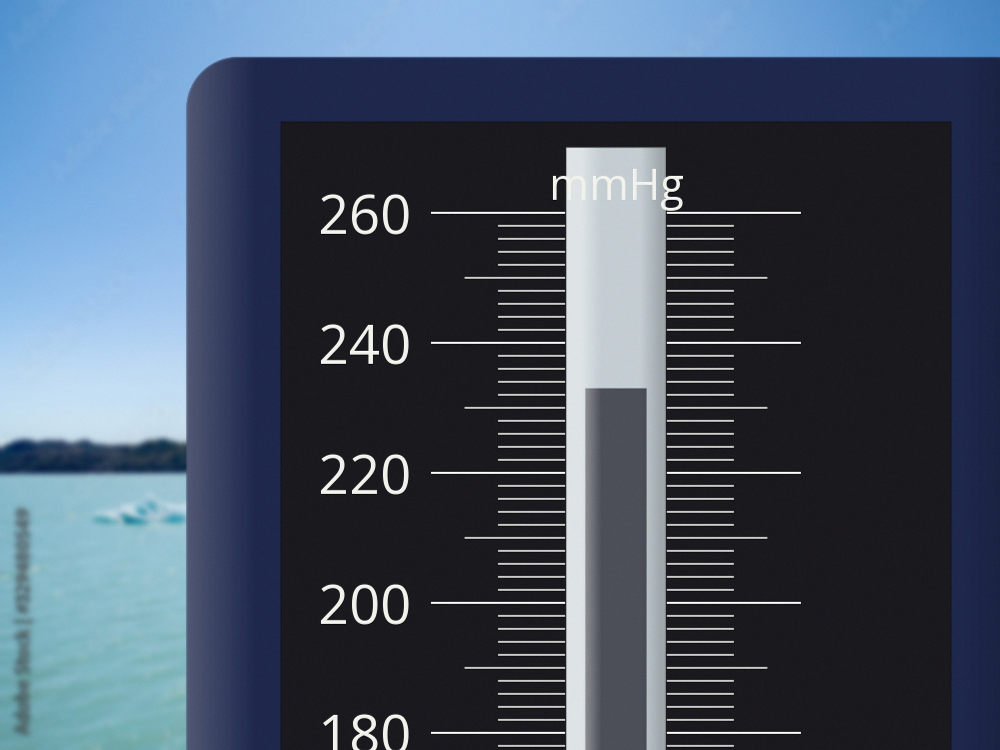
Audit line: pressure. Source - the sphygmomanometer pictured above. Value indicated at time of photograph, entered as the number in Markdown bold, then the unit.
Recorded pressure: **233** mmHg
